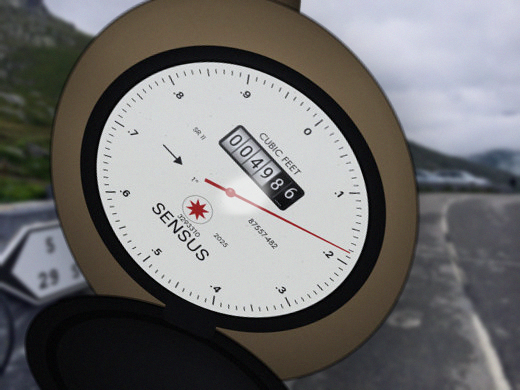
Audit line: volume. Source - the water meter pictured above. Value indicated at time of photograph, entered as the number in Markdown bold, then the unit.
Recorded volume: **4986.18** ft³
